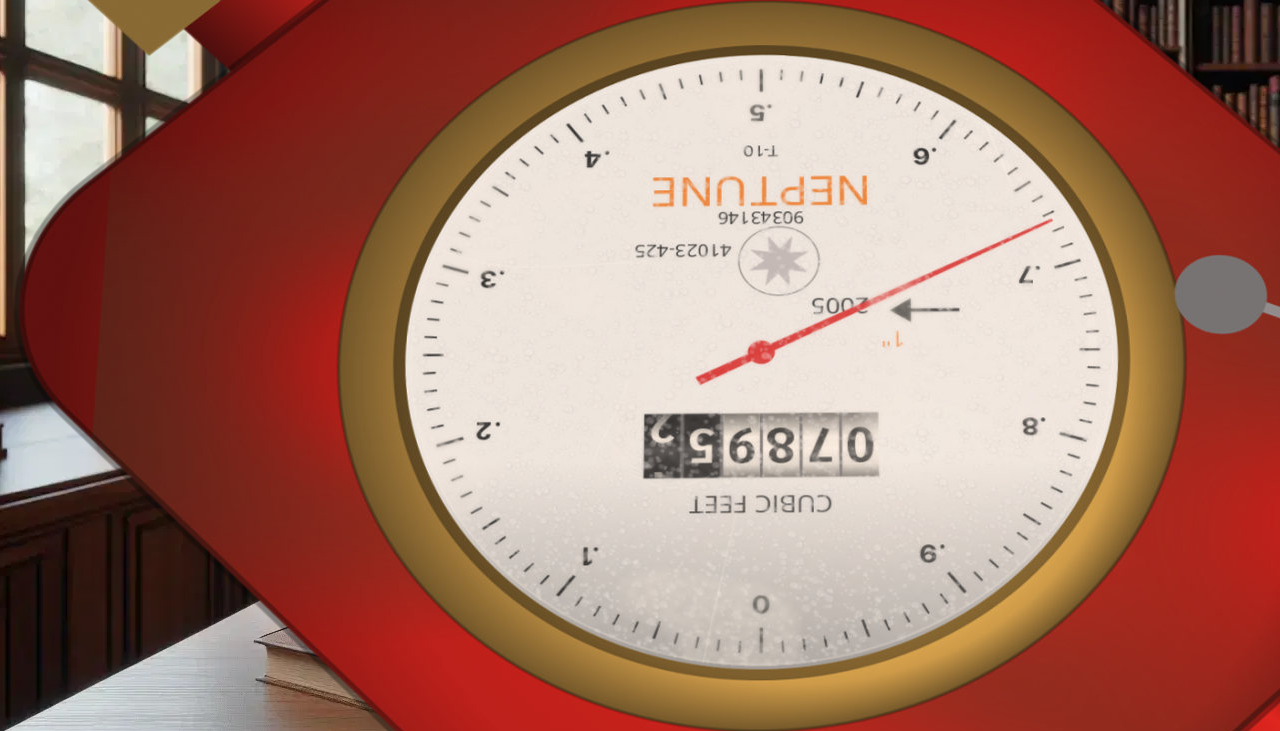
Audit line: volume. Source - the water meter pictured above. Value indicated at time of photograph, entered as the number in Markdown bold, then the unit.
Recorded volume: **78951.67** ft³
